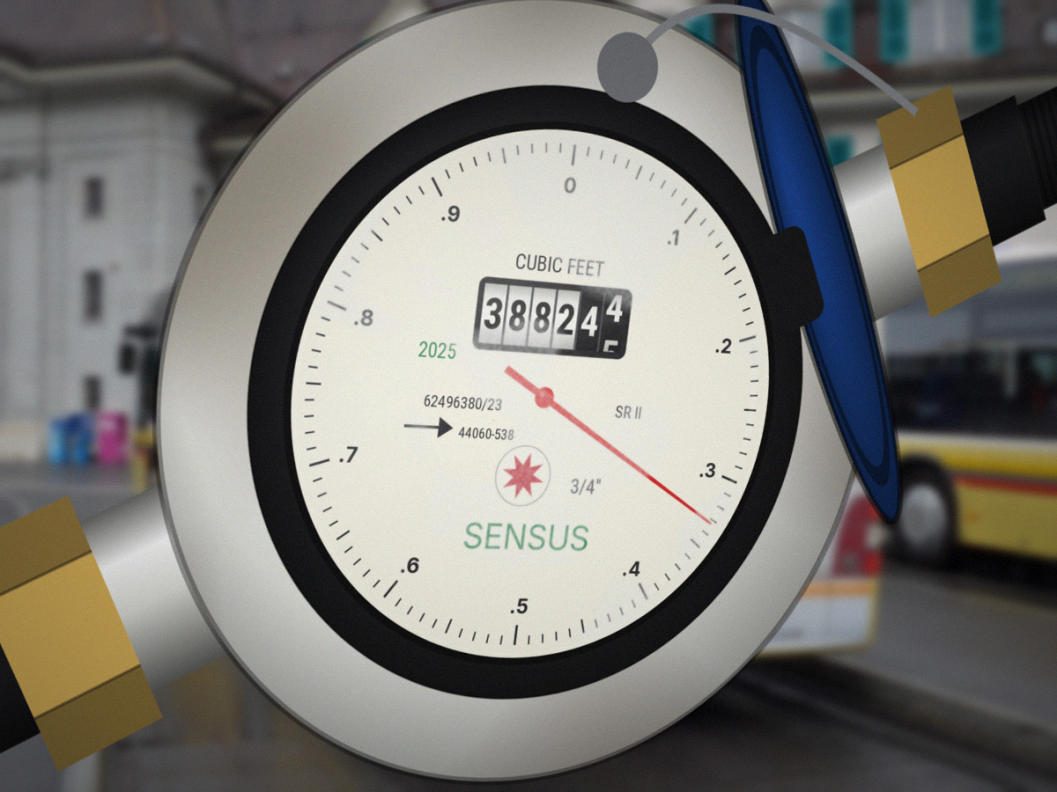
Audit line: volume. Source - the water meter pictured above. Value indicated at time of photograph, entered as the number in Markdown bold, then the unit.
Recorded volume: **388244.33** ft³
